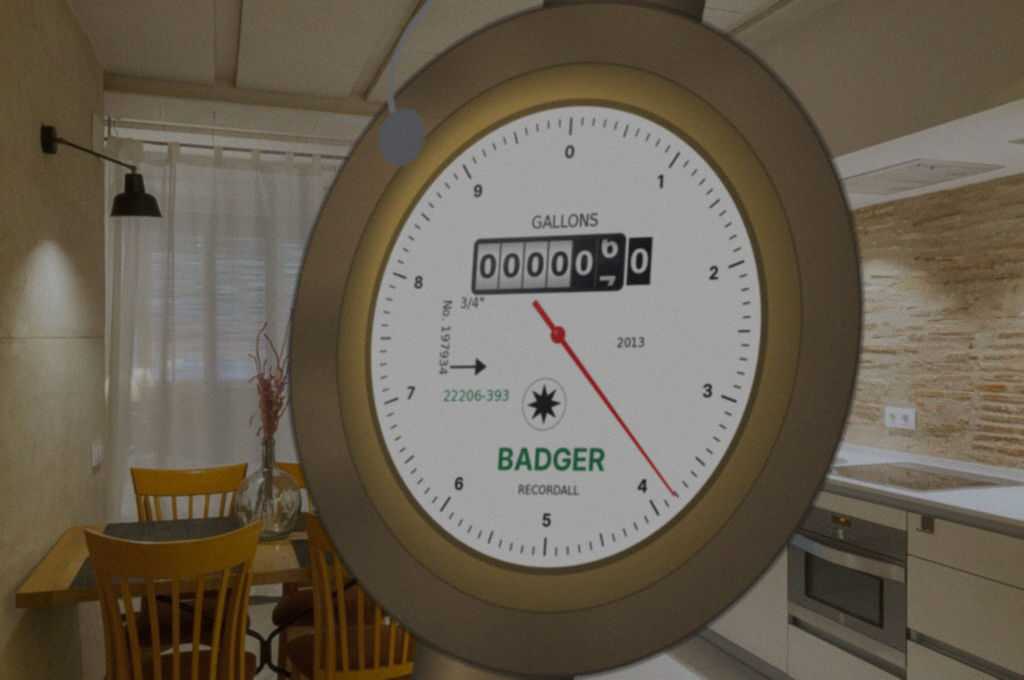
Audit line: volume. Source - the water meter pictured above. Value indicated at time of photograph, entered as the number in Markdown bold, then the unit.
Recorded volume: **63.8** gal
